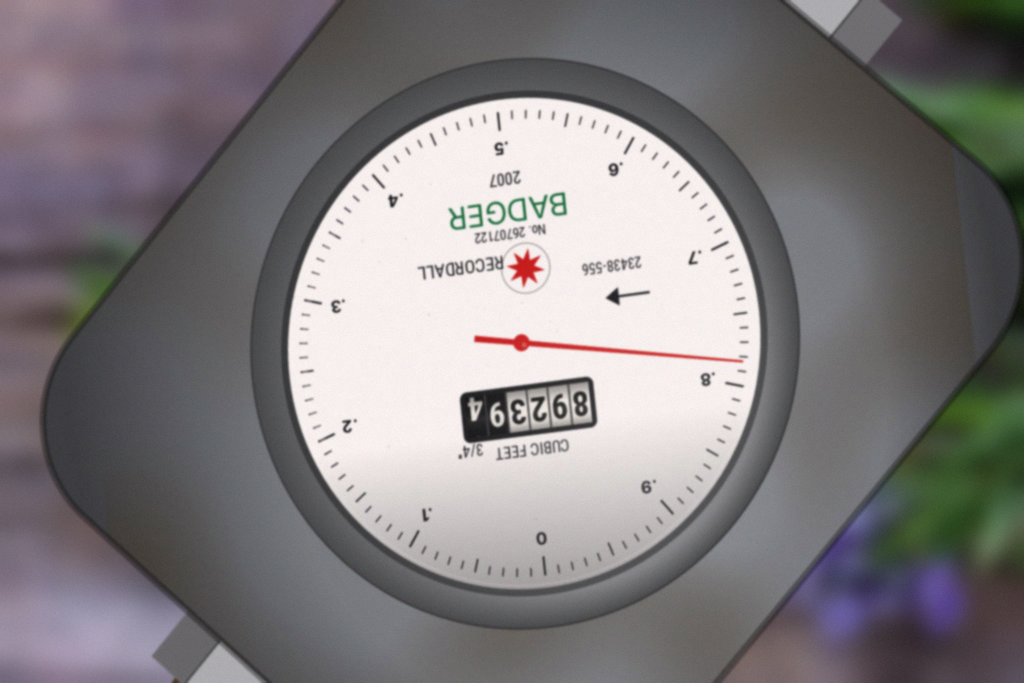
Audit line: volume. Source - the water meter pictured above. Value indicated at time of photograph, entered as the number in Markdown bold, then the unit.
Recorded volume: **892393.78** ft³
